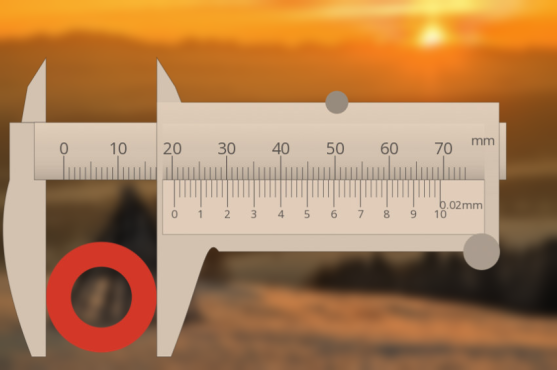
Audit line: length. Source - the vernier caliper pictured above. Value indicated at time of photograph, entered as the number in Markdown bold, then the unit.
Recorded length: **20.4** mm
